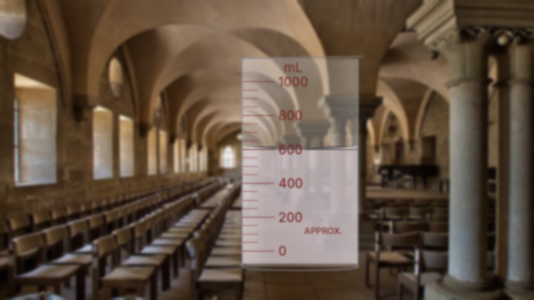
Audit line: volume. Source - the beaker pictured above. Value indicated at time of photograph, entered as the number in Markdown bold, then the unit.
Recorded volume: **600** mL
